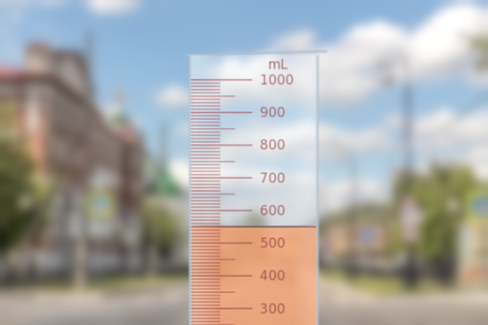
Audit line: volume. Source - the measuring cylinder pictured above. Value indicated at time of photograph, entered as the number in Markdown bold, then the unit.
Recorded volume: **550** mL
